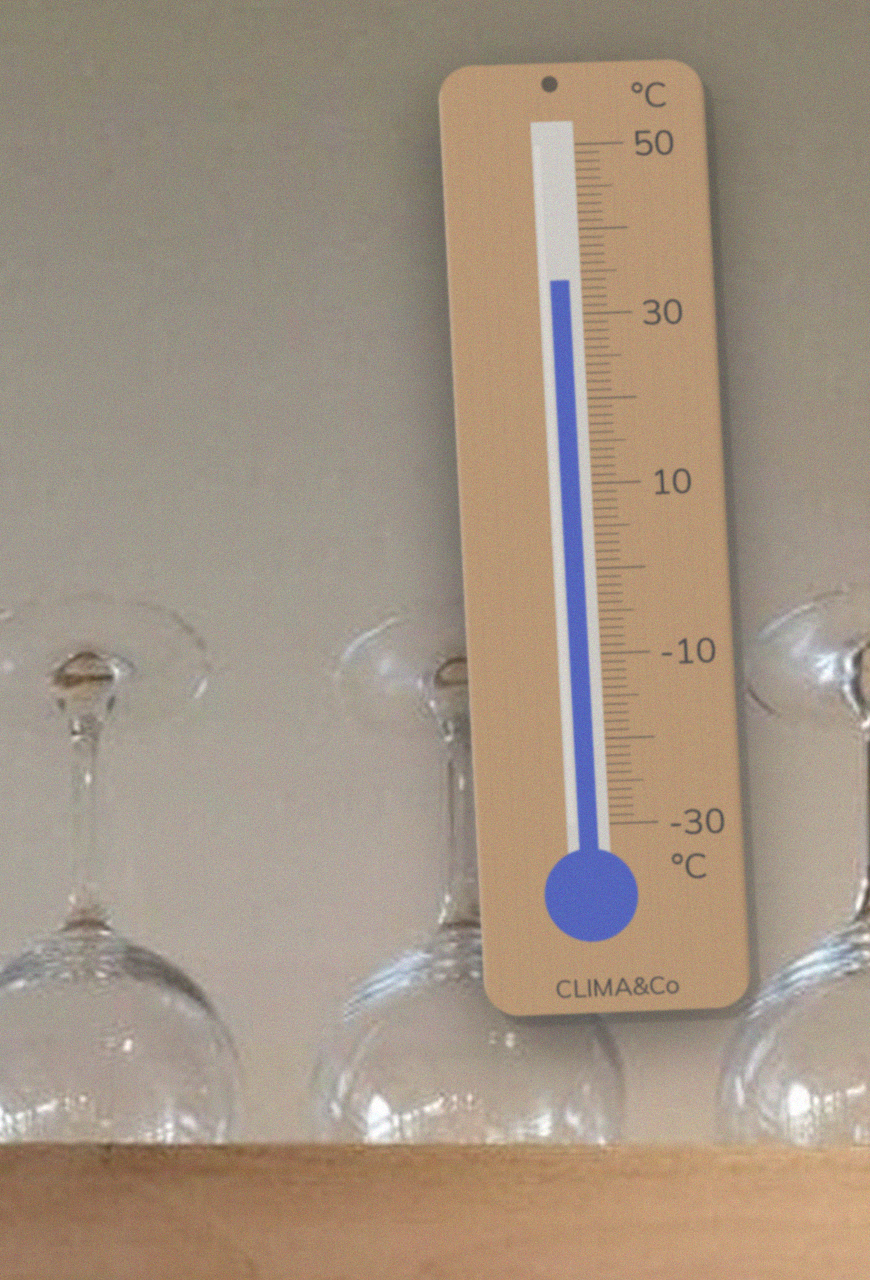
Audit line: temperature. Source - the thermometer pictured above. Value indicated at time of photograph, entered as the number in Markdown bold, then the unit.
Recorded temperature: **34** °C
